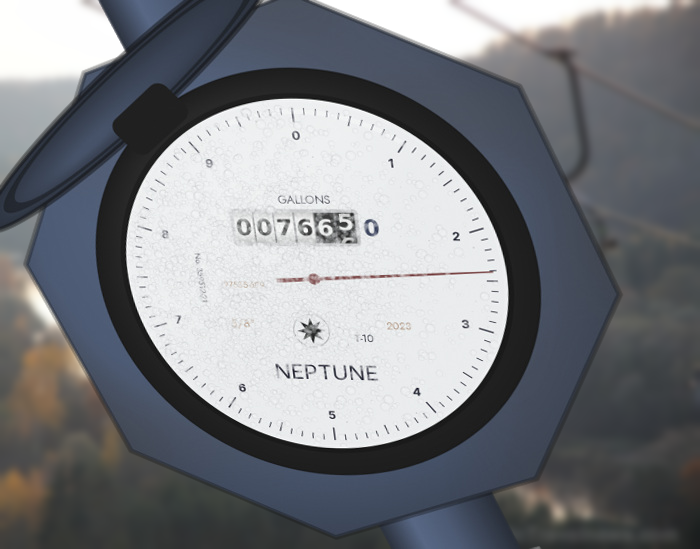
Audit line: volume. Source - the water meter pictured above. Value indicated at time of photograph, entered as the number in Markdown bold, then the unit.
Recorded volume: **76652.4** gal
